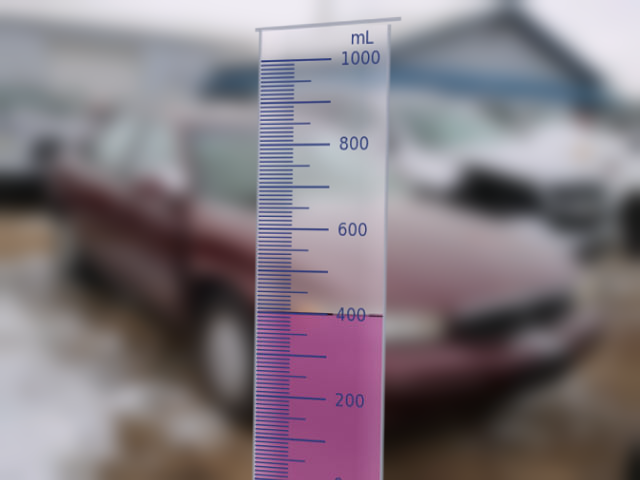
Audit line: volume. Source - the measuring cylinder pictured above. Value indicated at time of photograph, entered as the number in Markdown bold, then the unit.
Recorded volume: **400** mL
